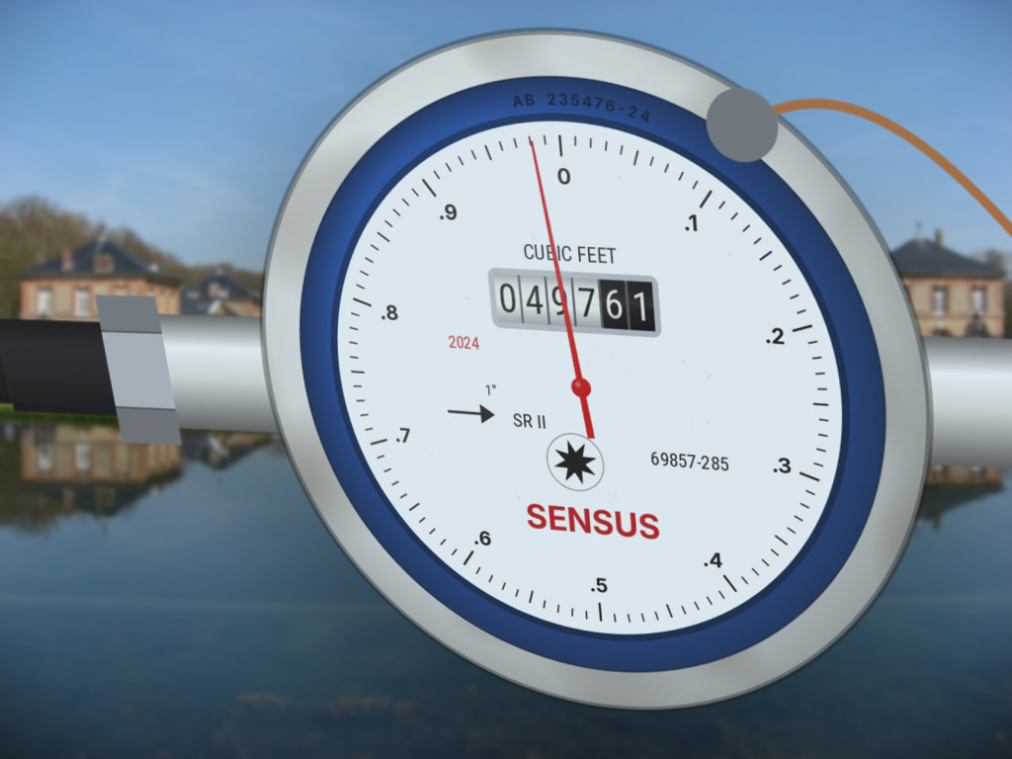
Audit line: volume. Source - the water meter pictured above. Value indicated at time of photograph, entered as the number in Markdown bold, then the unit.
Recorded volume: **49760.98** ft³
